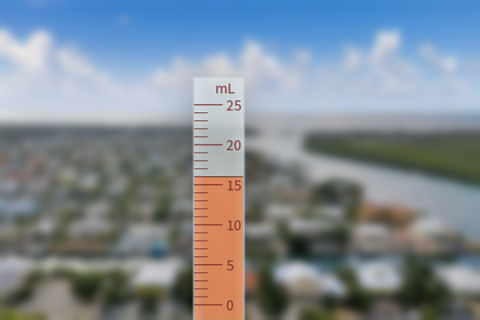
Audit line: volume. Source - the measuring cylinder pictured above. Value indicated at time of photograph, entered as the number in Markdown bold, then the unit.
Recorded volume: **16** mL
